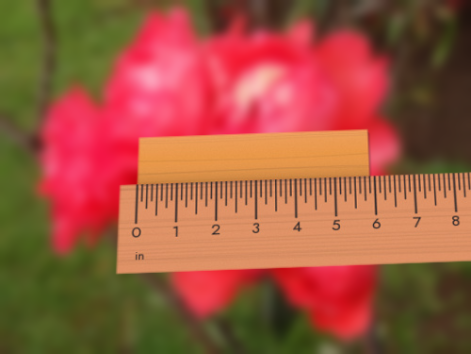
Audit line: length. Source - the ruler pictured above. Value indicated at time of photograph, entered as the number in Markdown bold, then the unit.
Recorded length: **5.875** in
